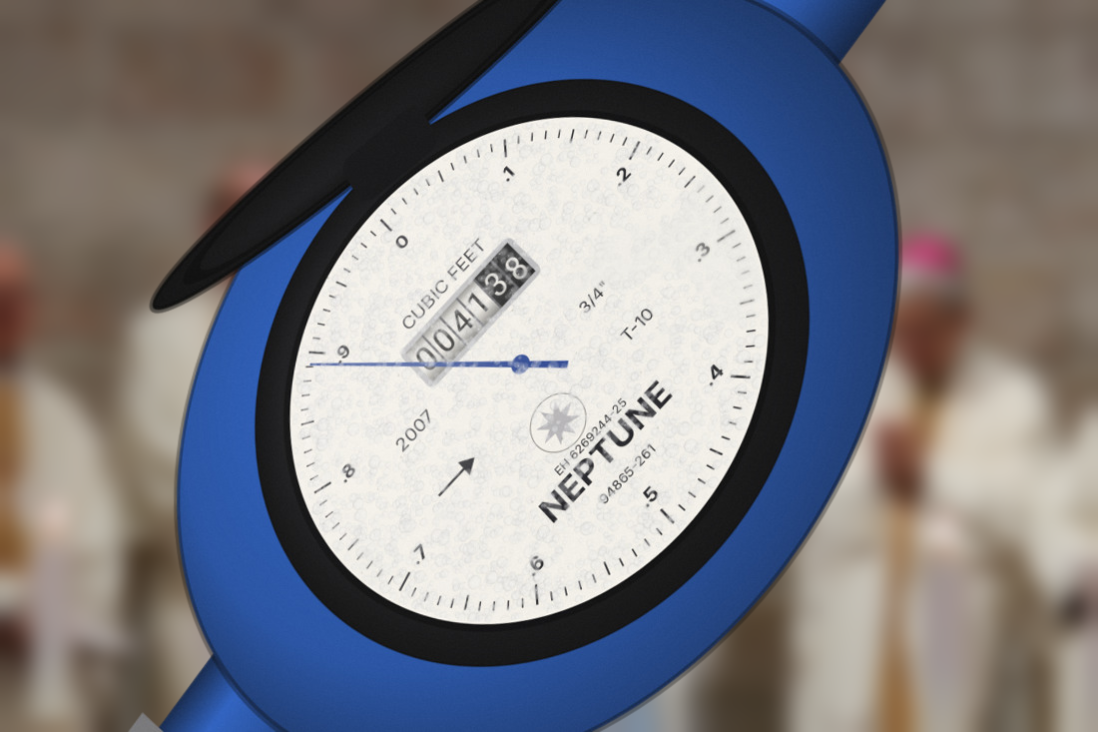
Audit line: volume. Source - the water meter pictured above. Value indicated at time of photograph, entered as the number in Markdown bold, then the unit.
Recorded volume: **4137.89** ft³
